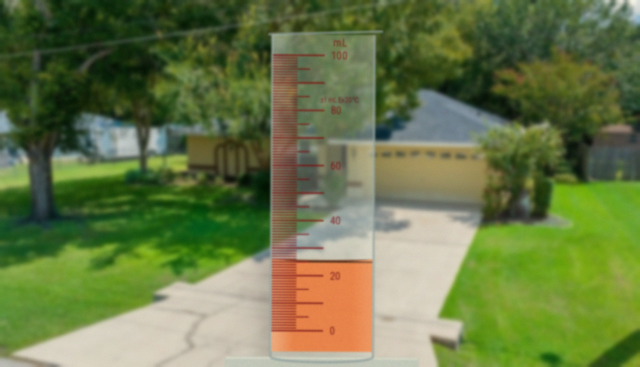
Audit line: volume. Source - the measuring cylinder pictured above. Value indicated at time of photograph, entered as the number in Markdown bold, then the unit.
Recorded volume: **25** mL
